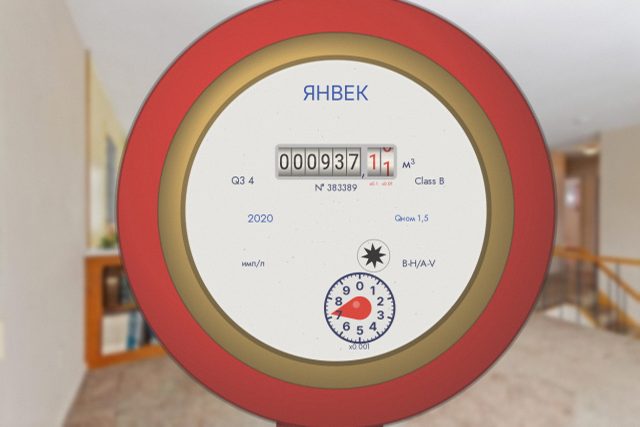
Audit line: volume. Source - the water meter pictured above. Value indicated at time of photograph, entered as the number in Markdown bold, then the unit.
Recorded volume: **937.107** m³
